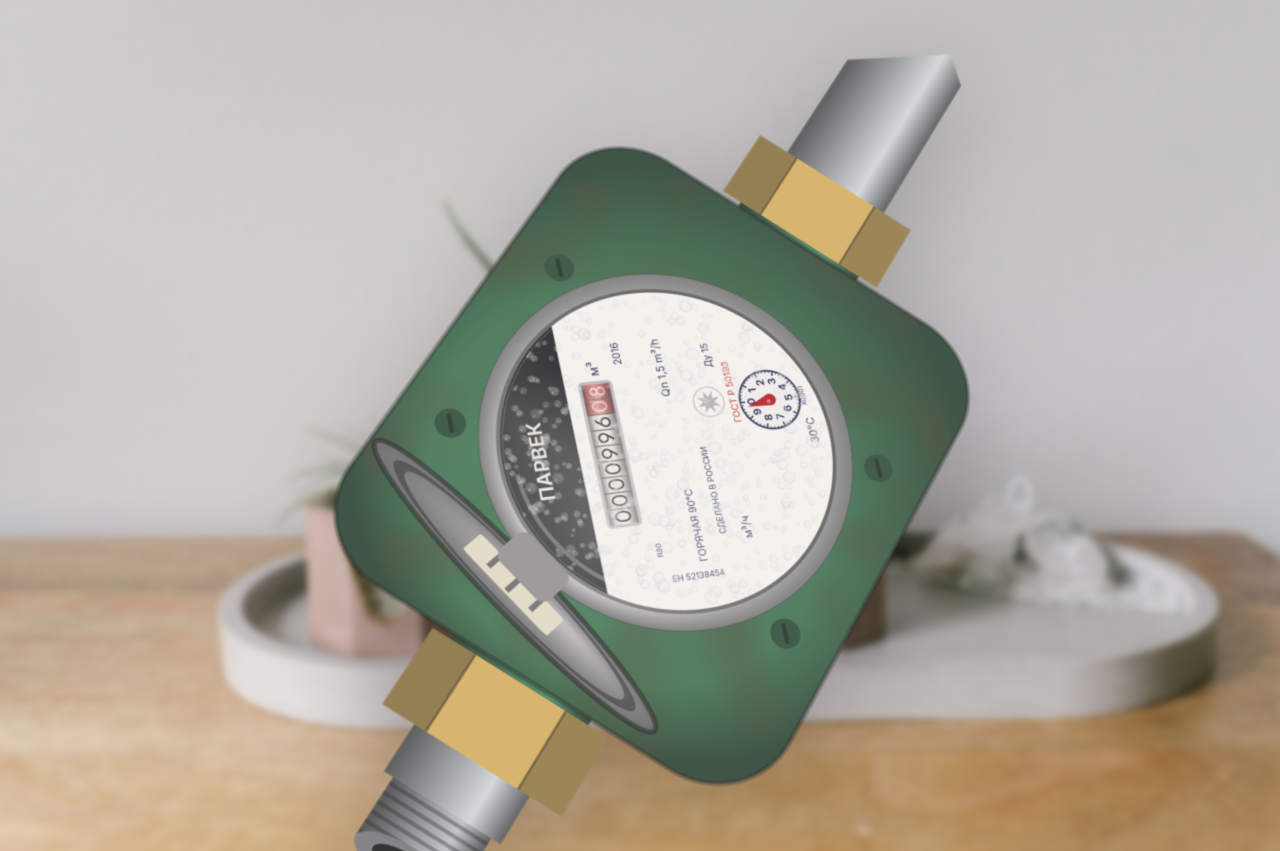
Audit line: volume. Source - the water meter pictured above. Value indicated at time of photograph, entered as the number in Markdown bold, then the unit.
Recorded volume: **996.079** m³
